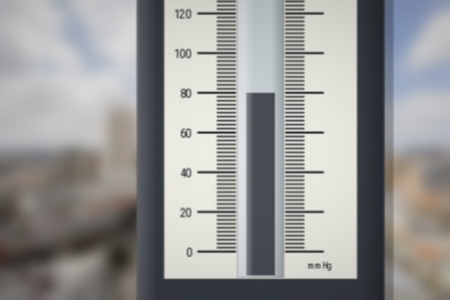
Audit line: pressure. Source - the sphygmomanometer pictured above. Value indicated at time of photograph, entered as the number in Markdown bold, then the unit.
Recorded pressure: **80** mmHg
